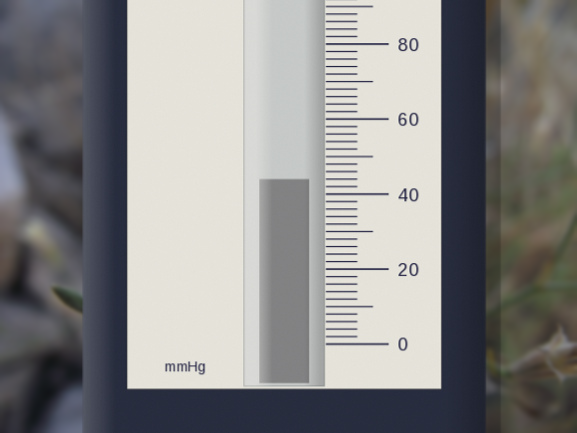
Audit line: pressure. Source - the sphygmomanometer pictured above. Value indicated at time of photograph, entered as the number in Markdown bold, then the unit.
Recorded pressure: **44** mmHg
